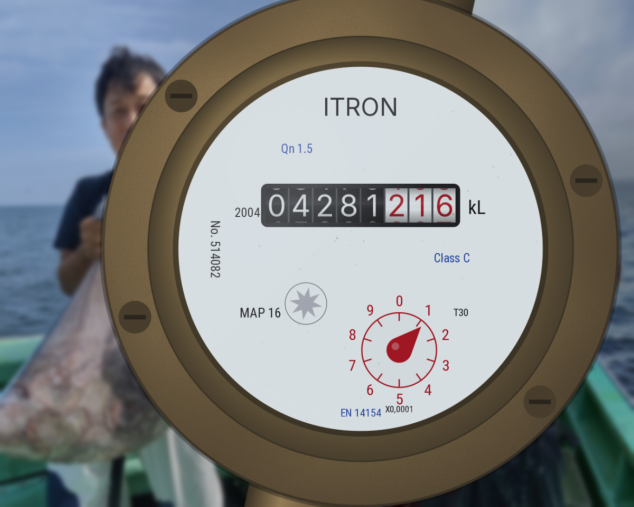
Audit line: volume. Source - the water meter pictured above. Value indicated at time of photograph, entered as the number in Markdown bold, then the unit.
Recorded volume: **4281.2161** kL
